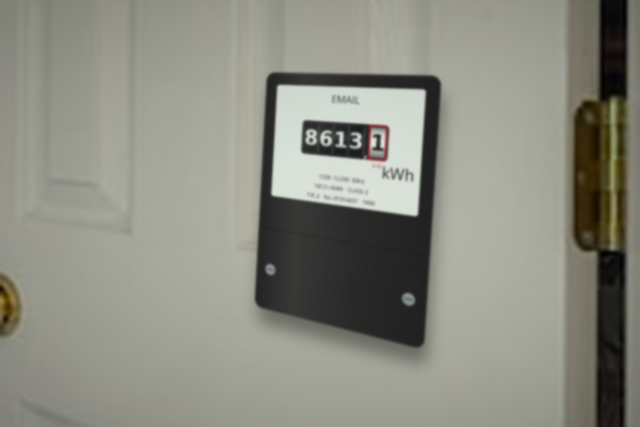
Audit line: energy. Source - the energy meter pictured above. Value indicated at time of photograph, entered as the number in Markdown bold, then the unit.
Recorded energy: **8613.1** kWh
